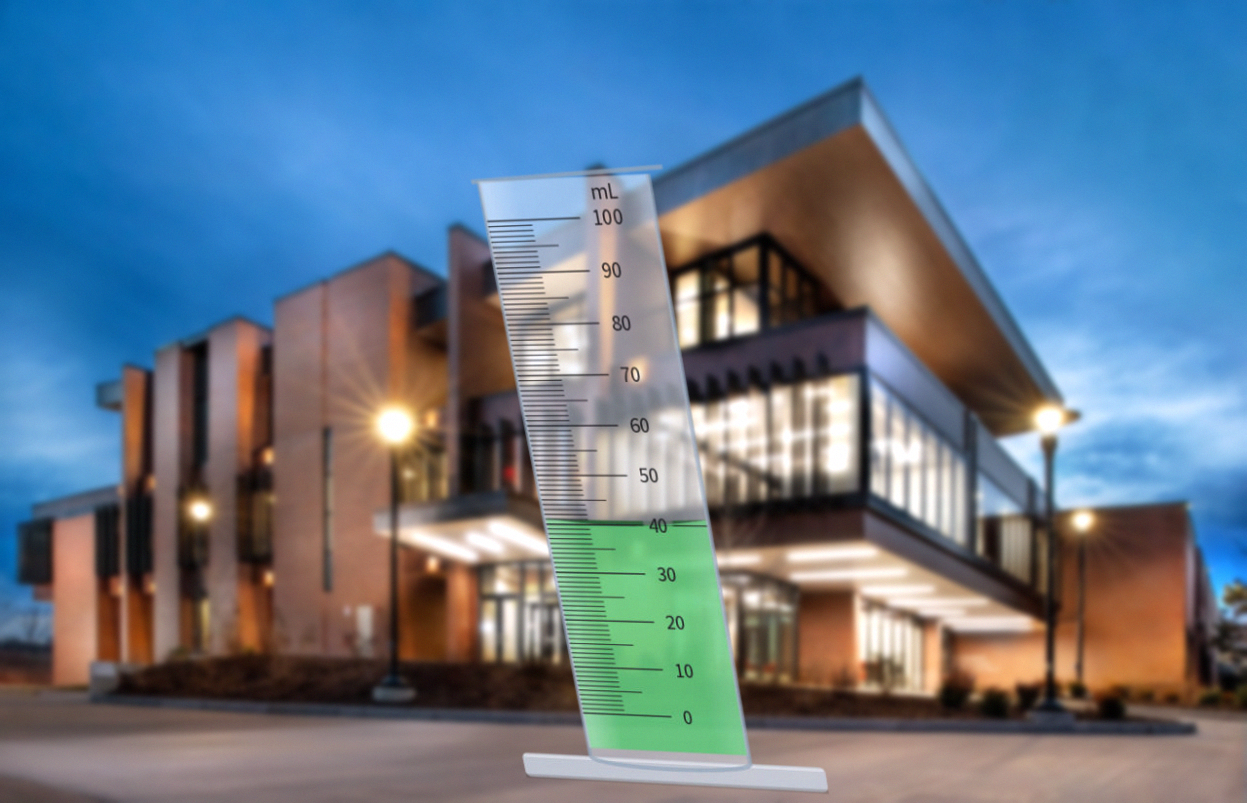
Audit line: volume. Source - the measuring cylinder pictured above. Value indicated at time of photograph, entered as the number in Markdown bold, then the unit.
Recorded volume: **40** mL
